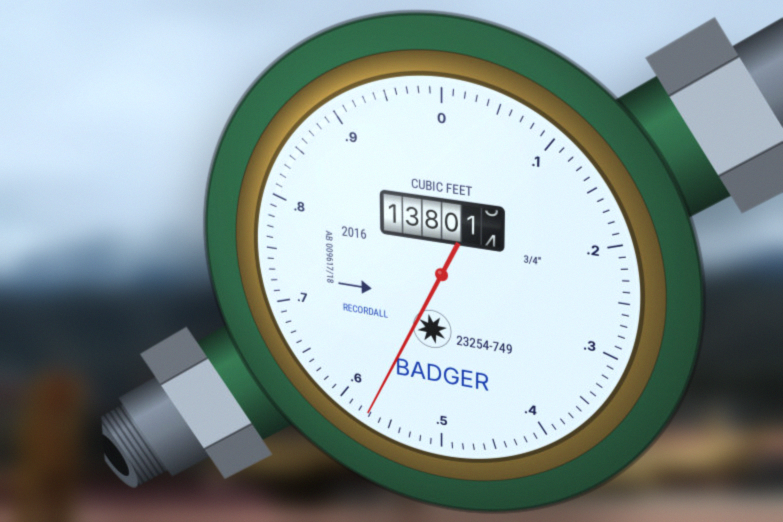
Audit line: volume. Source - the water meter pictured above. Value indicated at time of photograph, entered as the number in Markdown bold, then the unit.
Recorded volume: **138013.57** ft³
